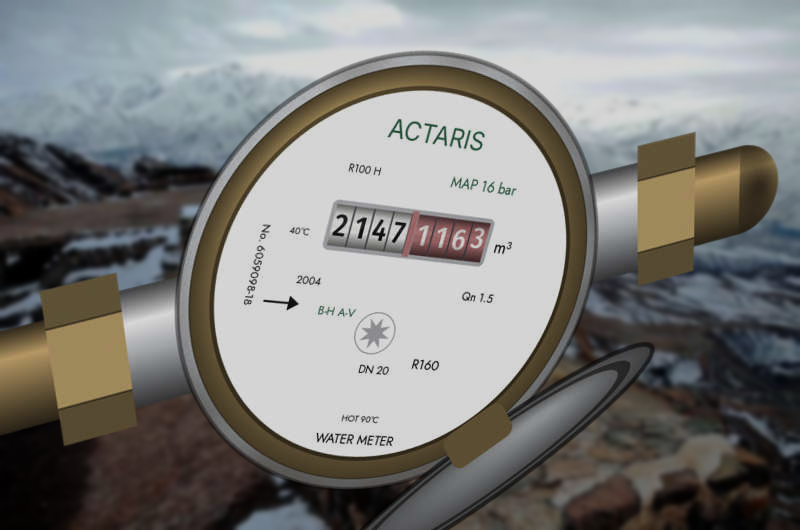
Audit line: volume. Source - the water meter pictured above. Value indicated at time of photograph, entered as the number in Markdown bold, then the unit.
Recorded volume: **2147.1163** m³
